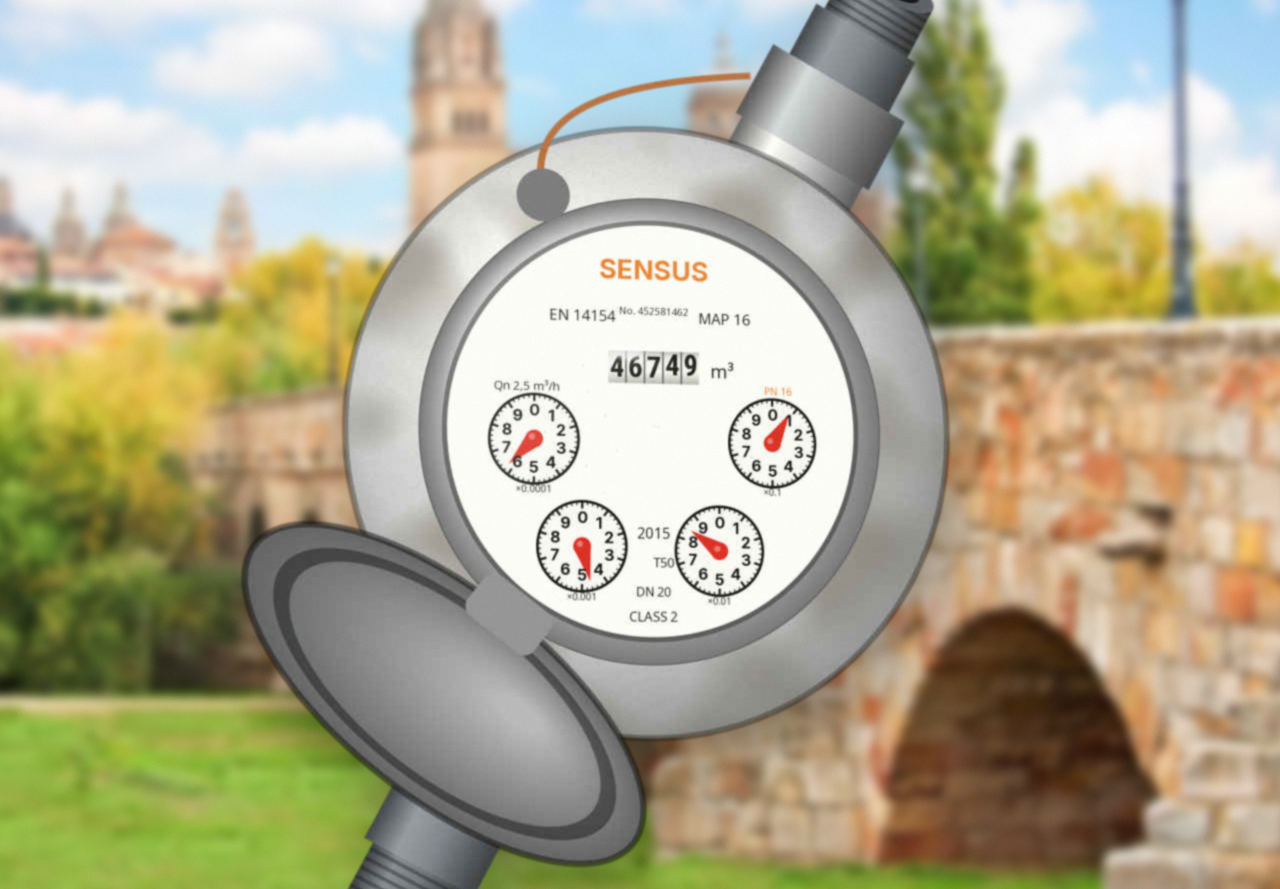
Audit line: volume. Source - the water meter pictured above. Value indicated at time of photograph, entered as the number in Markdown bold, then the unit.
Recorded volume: **46749.0846** m³
